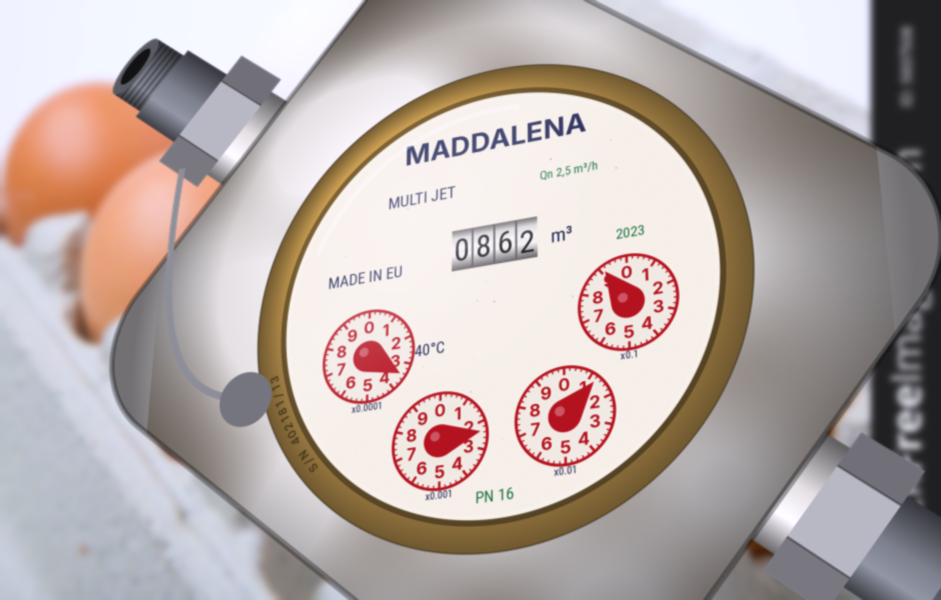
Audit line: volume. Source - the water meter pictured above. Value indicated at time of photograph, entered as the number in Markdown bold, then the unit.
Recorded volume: **861.9123** m³
